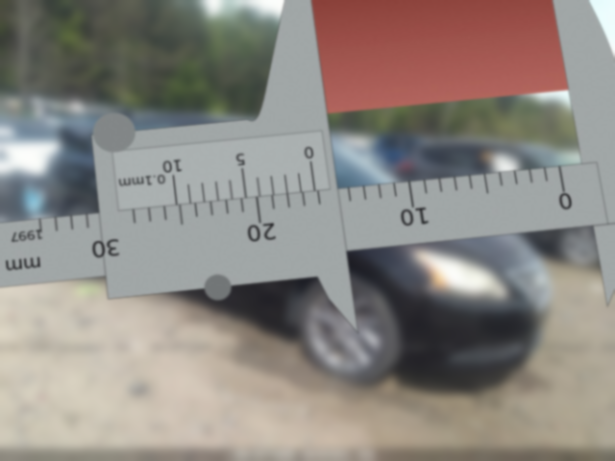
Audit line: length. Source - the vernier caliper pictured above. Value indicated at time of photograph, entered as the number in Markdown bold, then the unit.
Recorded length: **16.2** mm
